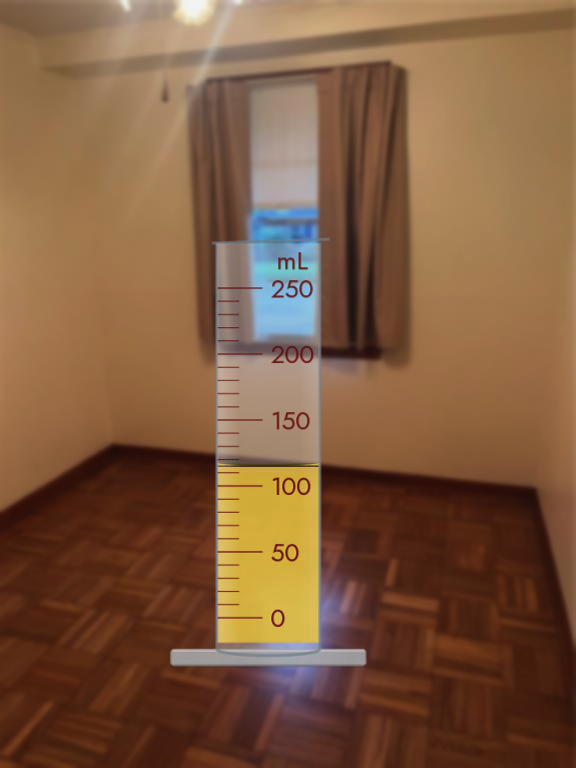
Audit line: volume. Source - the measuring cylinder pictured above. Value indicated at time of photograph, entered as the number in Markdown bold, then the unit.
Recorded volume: **115** mL
